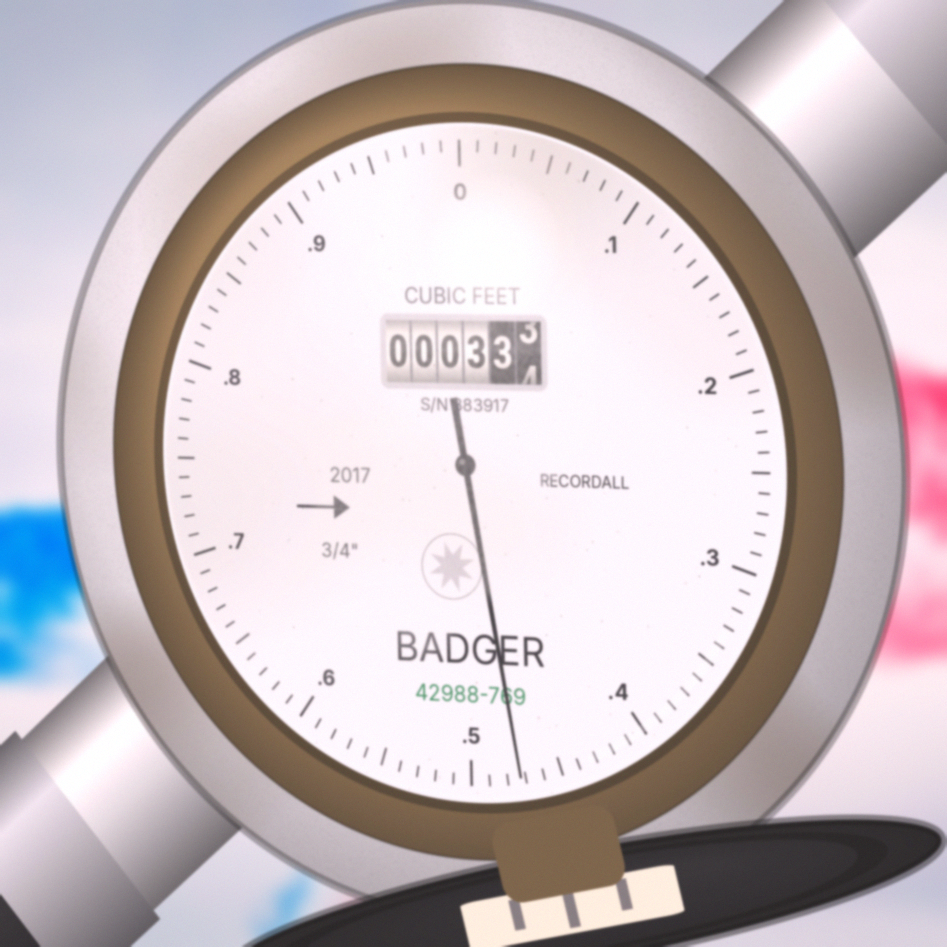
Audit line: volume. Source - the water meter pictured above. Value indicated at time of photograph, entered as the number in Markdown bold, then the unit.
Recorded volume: **333.47** ft³
